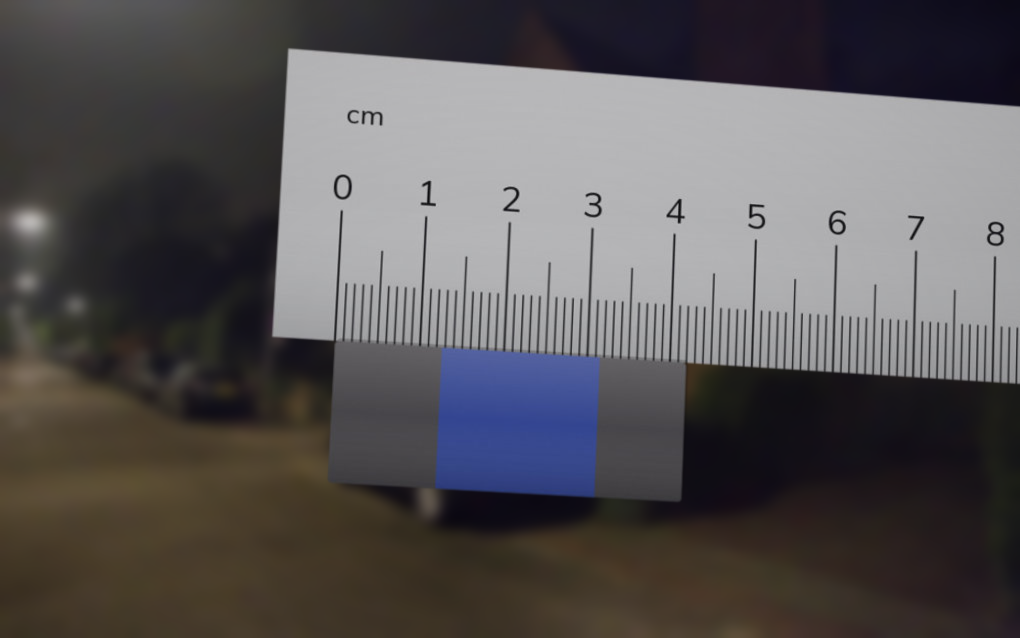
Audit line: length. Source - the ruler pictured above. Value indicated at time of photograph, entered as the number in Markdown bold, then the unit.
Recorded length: **4.2** cm
